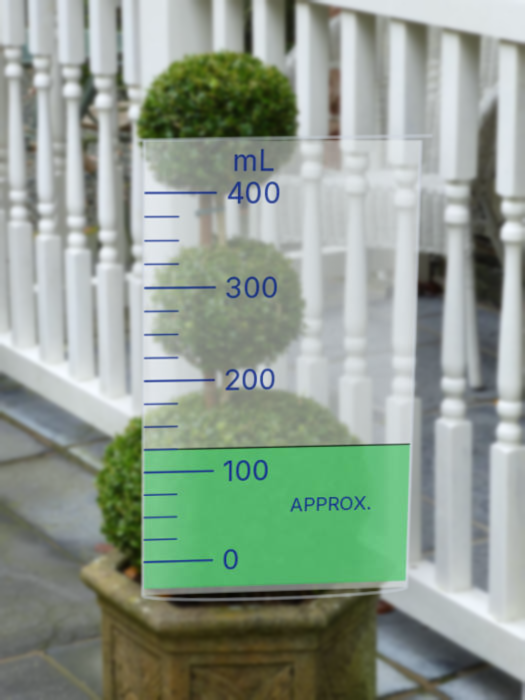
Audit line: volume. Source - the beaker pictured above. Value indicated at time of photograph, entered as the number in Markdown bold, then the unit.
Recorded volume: **125** mL
